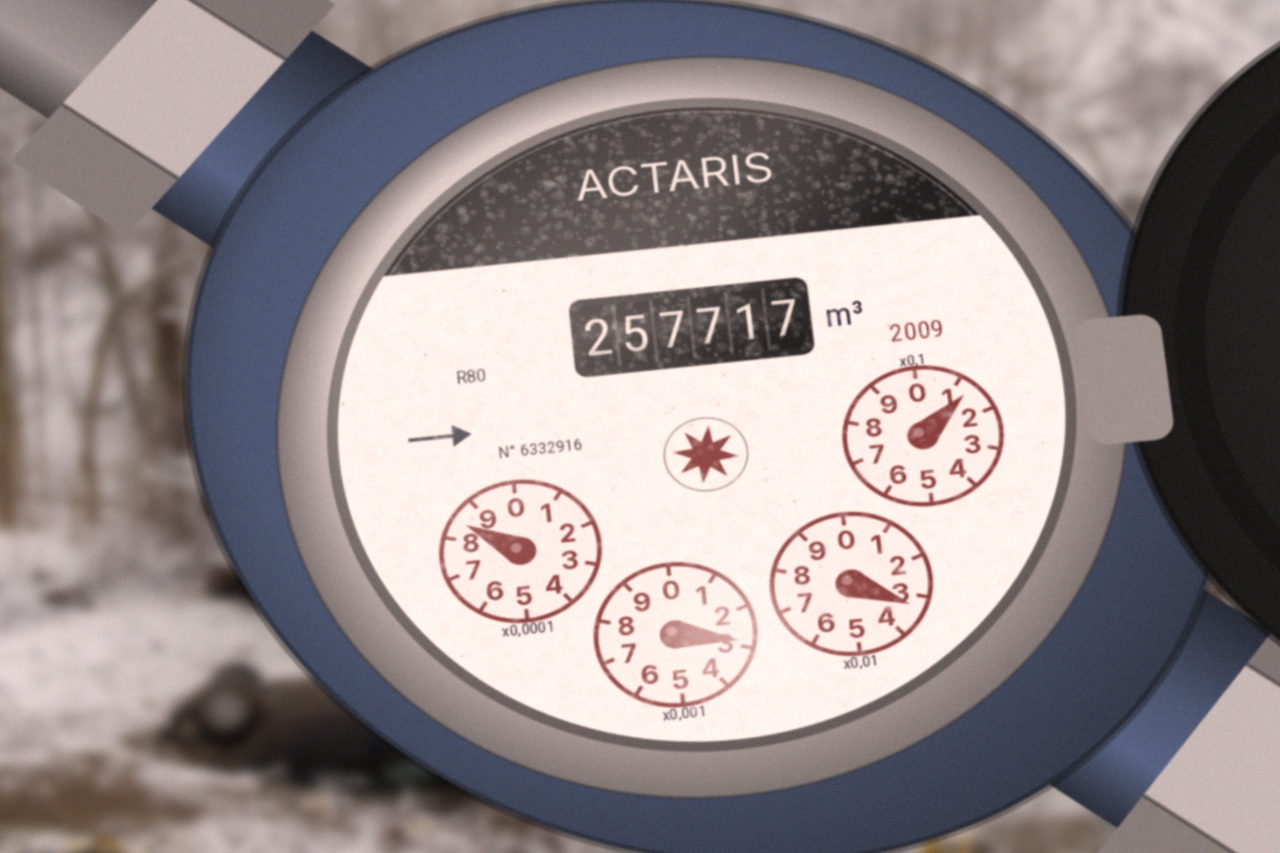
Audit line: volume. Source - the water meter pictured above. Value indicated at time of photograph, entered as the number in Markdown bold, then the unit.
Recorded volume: **257717.1328** m³
